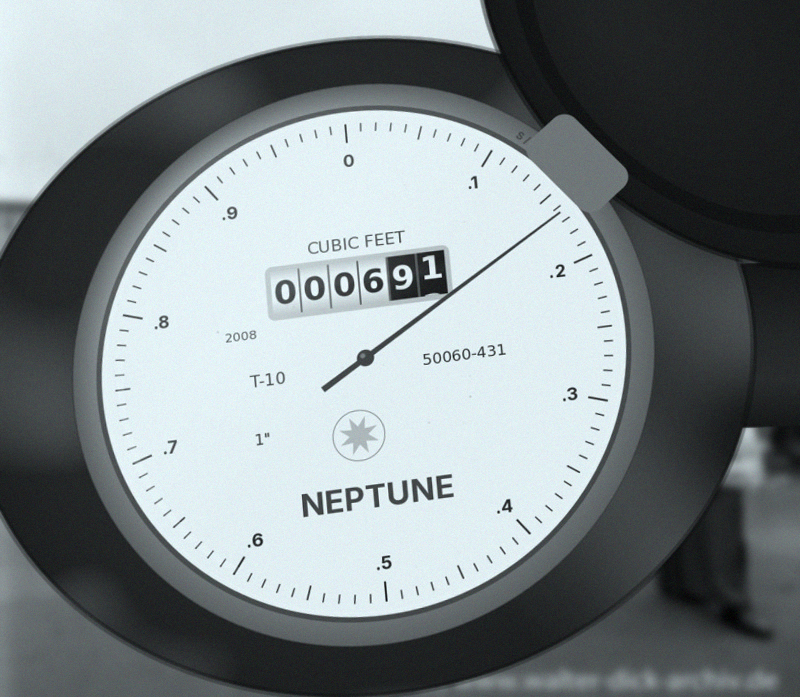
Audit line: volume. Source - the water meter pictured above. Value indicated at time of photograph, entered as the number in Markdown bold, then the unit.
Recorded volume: **691.16** ft³
